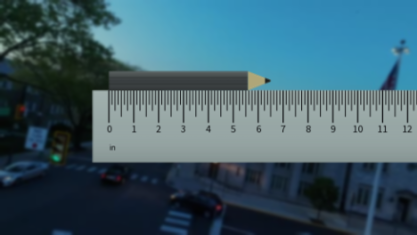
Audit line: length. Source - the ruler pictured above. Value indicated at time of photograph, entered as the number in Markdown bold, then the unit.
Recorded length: **6.5** in
